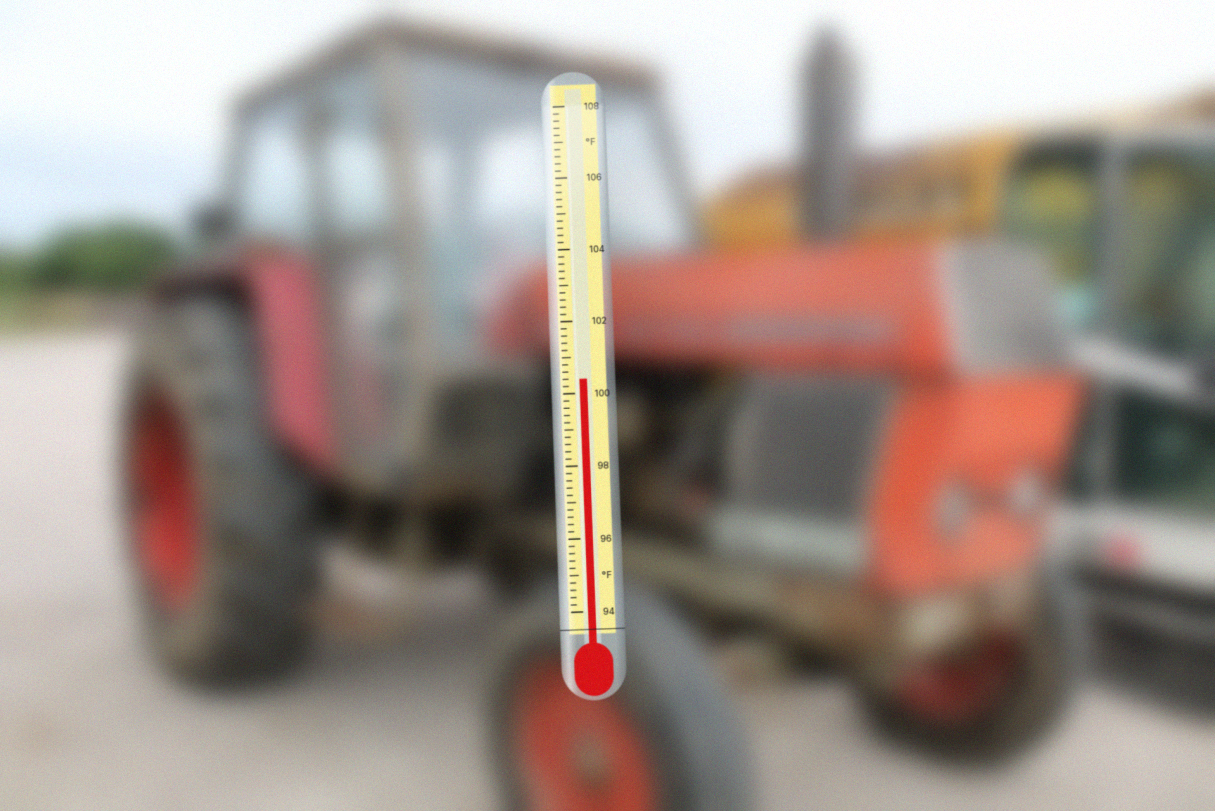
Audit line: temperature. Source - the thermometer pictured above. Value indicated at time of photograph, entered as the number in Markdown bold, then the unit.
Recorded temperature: **100.4** °F
